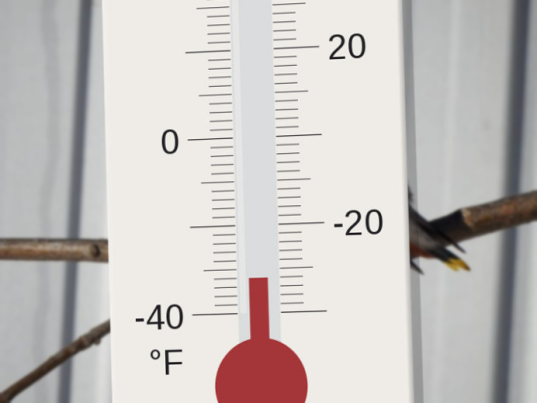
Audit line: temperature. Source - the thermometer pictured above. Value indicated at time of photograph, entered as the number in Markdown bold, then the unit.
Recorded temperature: **-32** °F
